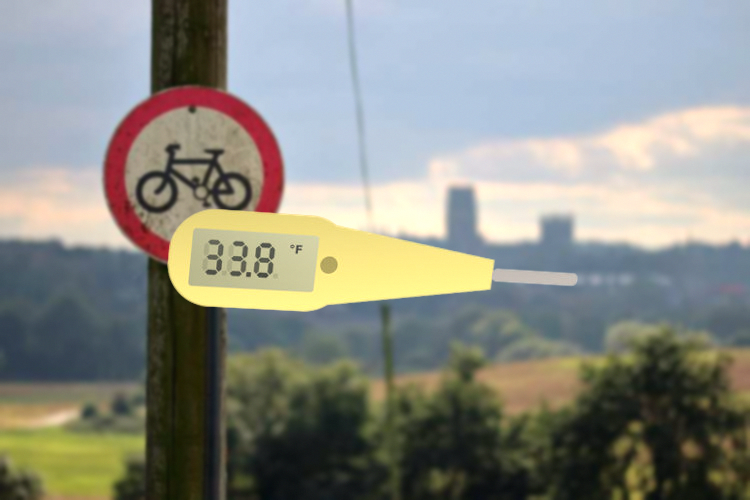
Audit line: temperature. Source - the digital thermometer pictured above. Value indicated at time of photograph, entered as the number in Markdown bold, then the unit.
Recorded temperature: **33.8** °F
